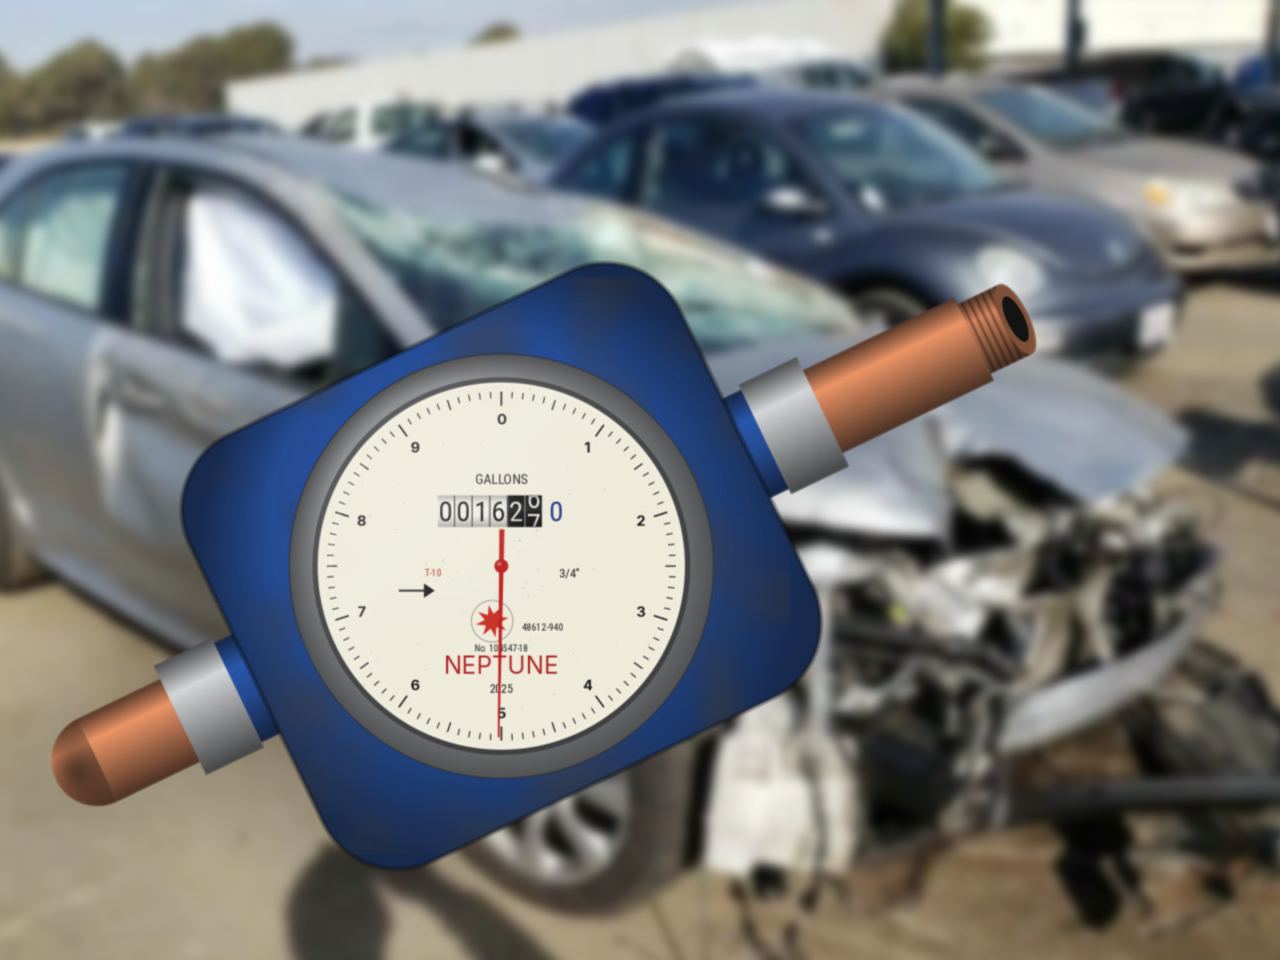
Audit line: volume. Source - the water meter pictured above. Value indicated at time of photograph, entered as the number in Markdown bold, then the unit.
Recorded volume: **16265.0** gal
